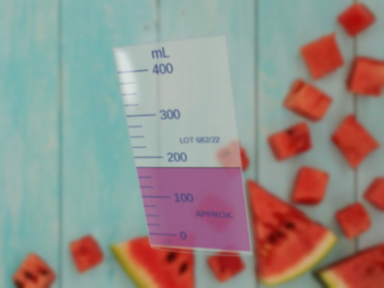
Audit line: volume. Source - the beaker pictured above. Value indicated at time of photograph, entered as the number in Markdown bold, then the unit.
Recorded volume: **175** mL
